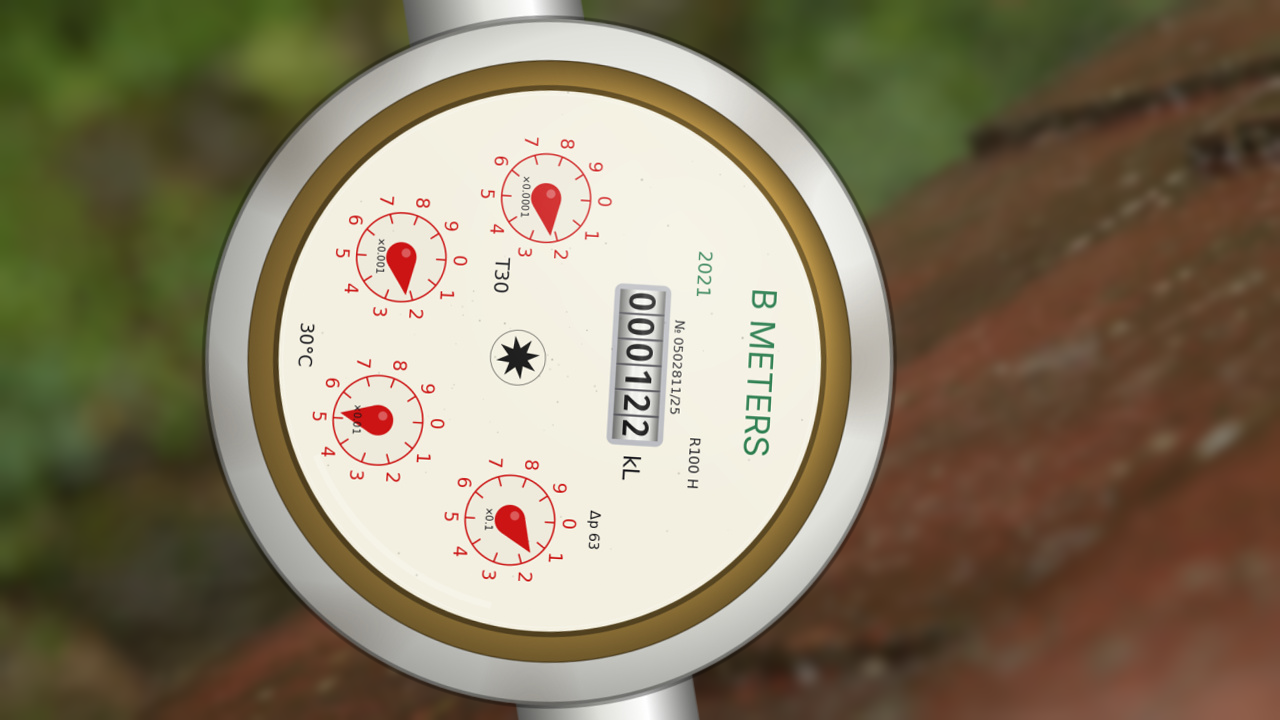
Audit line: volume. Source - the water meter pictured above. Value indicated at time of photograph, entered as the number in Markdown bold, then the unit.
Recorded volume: **122.1522** kL
